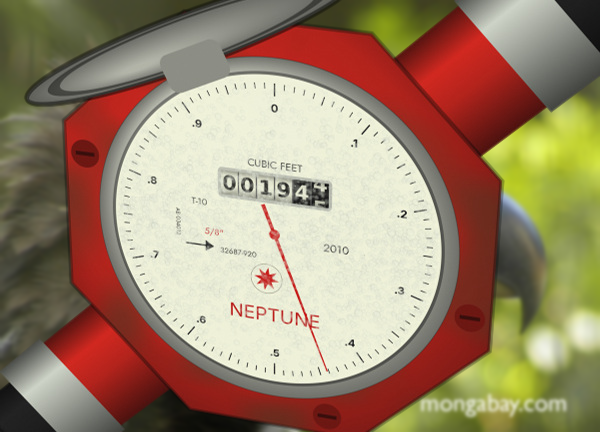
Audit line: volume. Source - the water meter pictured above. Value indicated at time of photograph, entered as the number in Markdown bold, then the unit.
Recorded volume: **1944.44** ft³
